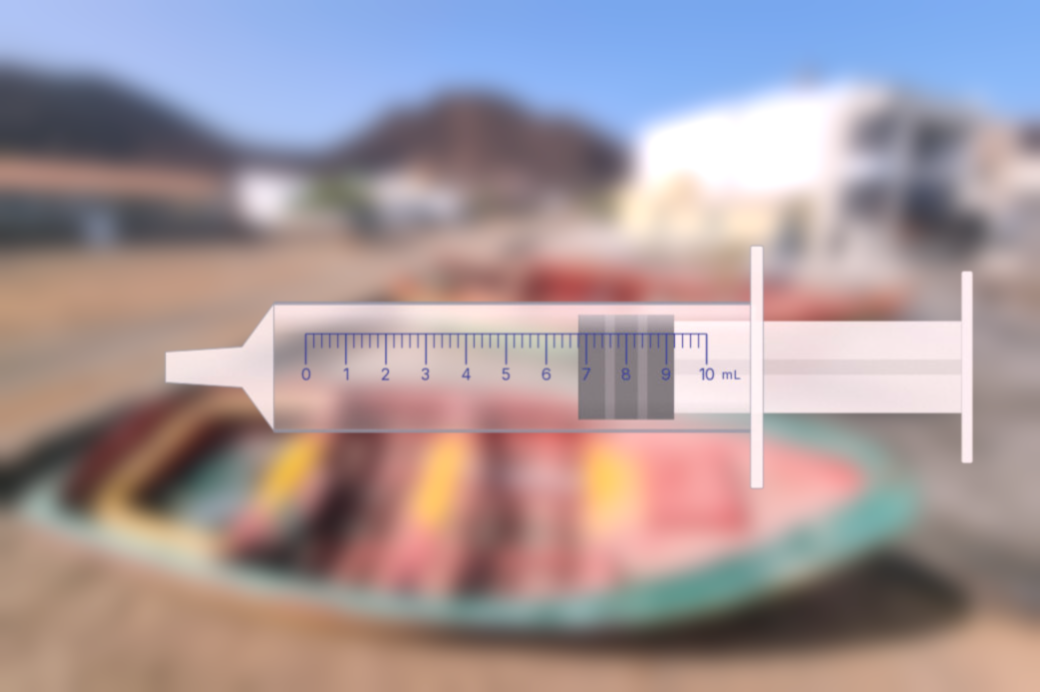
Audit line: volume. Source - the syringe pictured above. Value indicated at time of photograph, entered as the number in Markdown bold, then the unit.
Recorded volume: **6.8** mL
